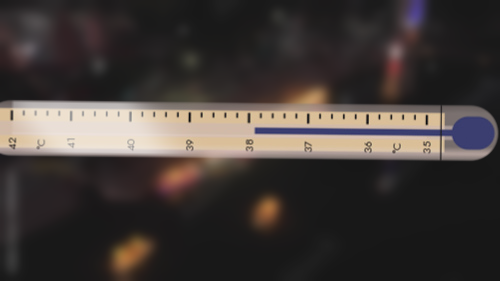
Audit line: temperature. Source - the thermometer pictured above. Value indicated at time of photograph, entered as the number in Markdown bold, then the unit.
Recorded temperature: **37.9** °C
